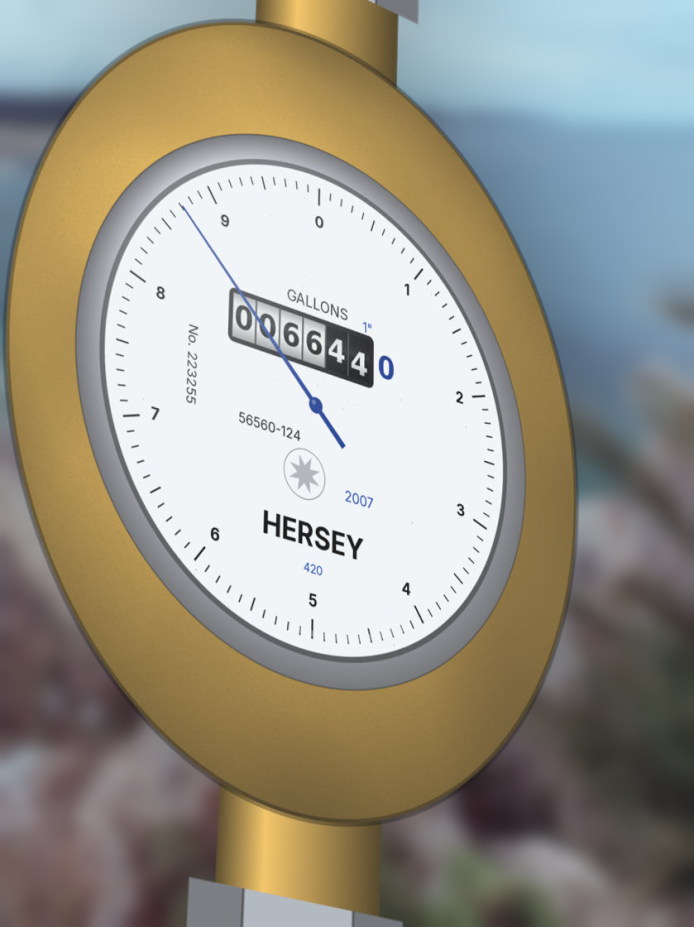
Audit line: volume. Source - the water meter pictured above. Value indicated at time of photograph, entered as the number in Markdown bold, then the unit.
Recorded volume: **66438.7** gal
